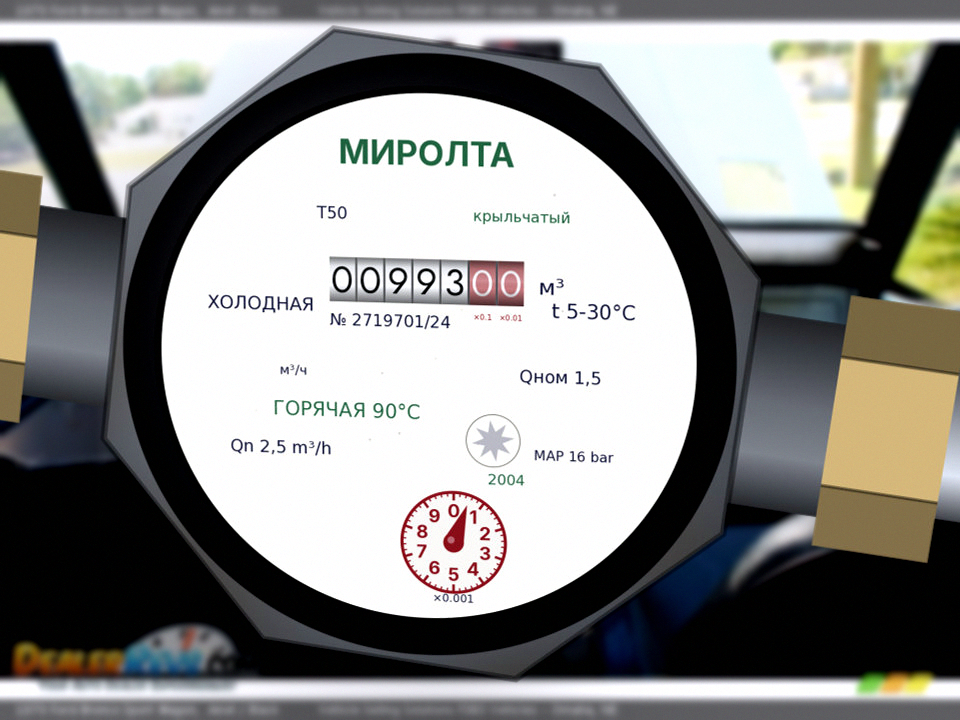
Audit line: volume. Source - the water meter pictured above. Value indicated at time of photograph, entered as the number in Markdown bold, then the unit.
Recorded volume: **993.000** m³
